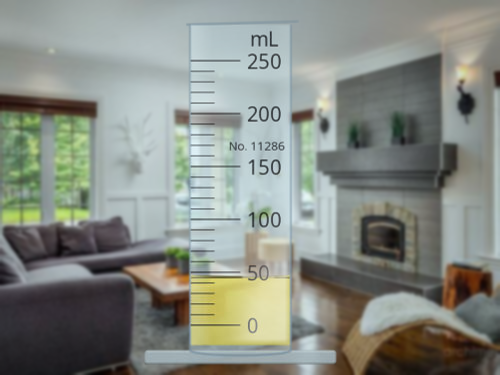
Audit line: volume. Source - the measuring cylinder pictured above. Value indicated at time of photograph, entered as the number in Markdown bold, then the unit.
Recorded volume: **45** mL
